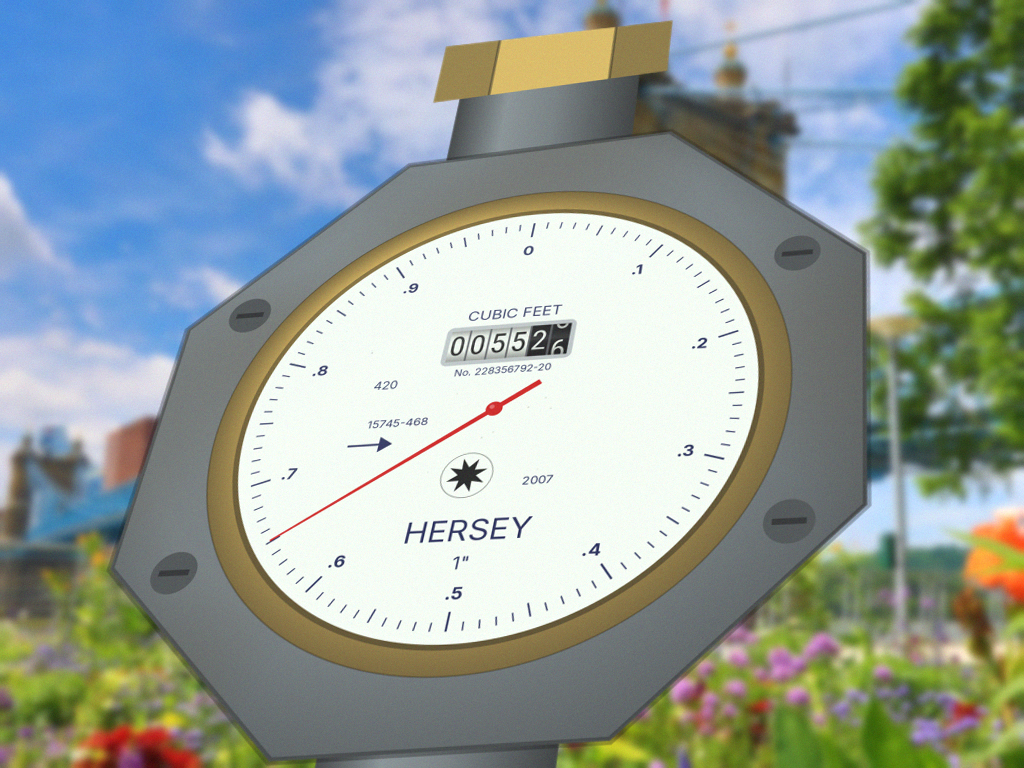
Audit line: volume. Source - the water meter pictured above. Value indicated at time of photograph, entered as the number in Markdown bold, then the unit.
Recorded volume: **5525.65** ft³
